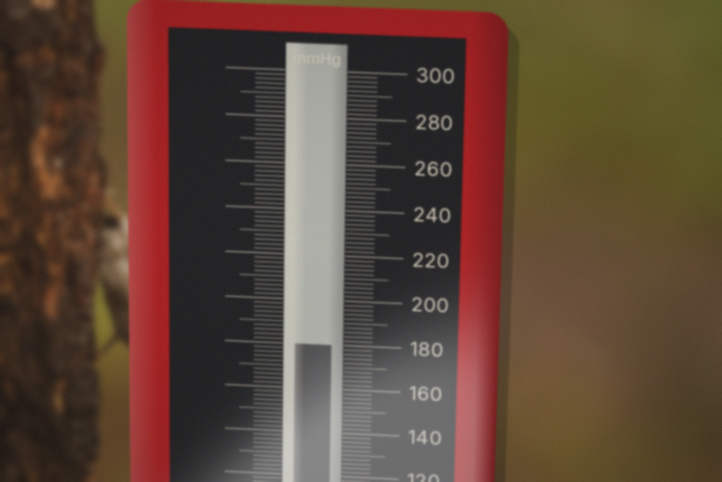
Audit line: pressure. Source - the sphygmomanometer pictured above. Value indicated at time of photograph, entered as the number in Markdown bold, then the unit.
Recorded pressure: **180** mmHg
